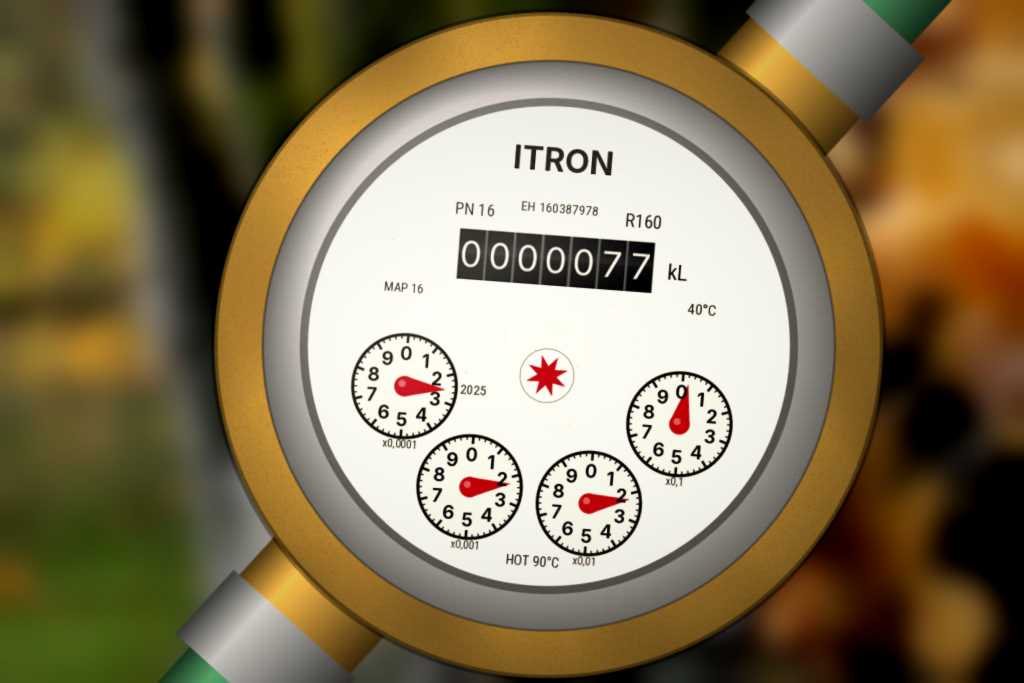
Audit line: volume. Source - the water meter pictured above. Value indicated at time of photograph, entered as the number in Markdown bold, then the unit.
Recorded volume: **77.0222** kL
